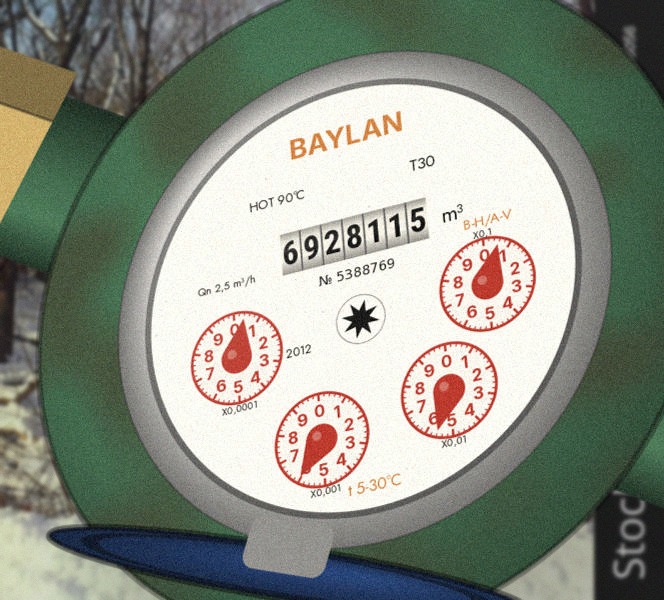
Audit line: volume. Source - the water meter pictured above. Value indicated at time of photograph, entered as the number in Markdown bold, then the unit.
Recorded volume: **6928115.0560** m³
